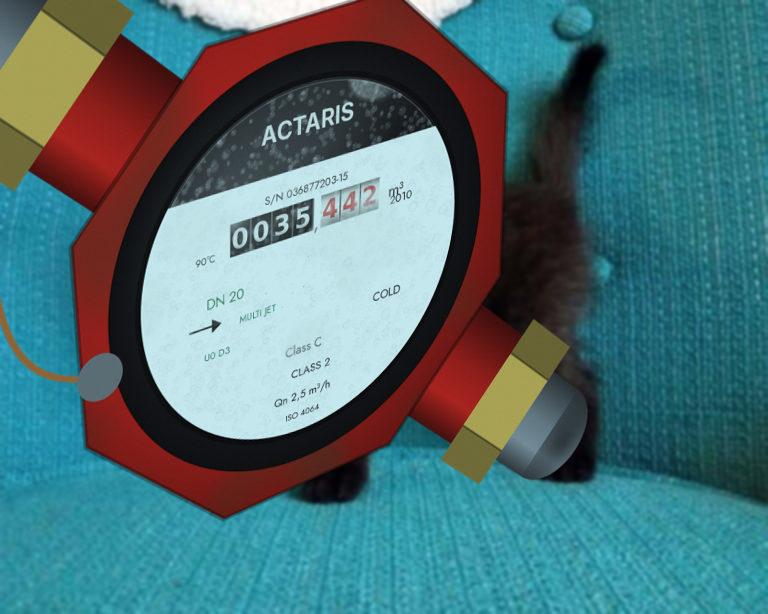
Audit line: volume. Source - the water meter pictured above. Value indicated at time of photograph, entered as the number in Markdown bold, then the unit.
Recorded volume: **35.442** m³
